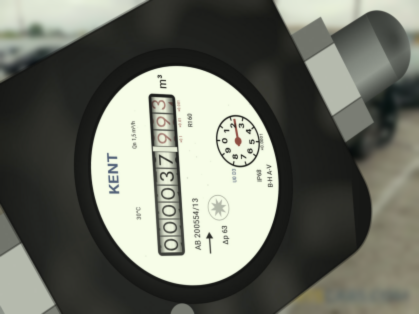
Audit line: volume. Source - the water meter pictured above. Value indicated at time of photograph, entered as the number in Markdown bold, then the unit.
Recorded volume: **37.9932** m³
